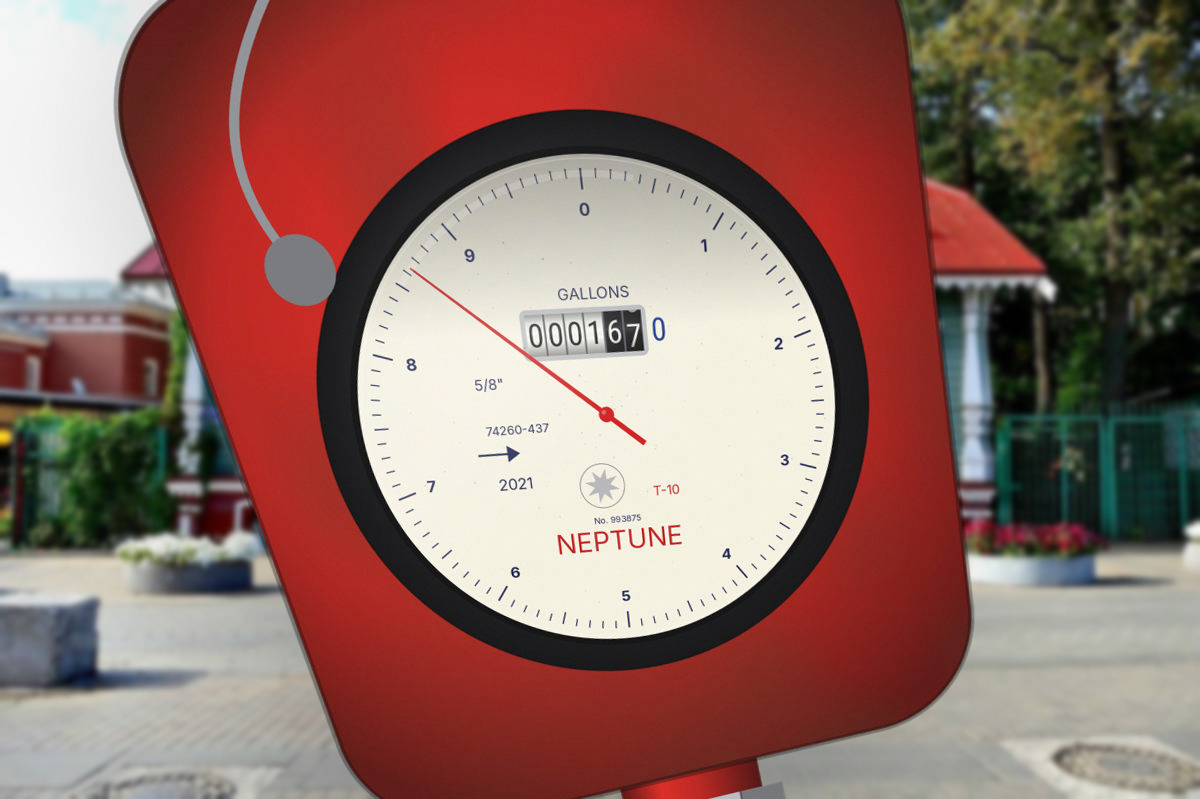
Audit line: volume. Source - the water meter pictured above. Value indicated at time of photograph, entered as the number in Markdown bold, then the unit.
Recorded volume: **1668.6** gal
